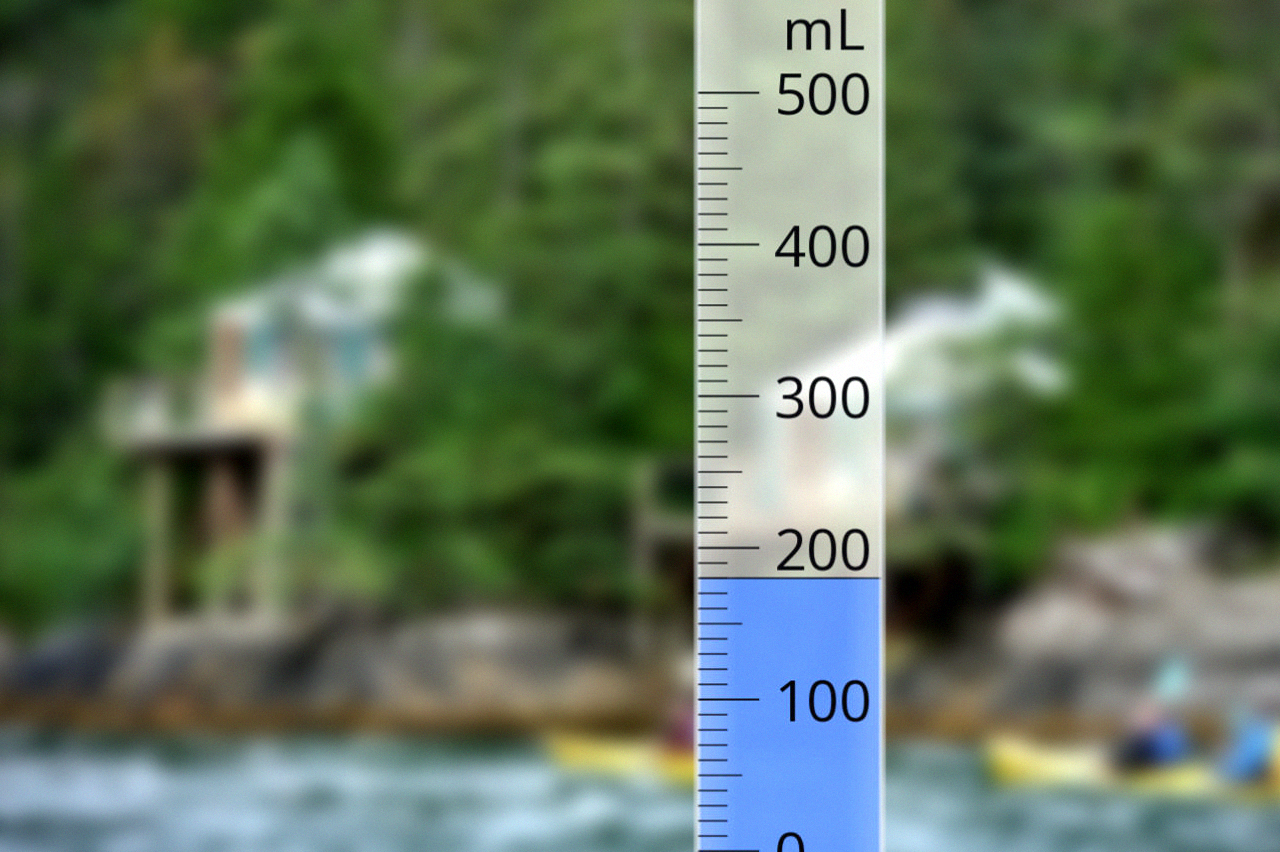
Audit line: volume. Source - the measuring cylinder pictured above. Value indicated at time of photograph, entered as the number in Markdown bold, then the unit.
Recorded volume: **180** mL
